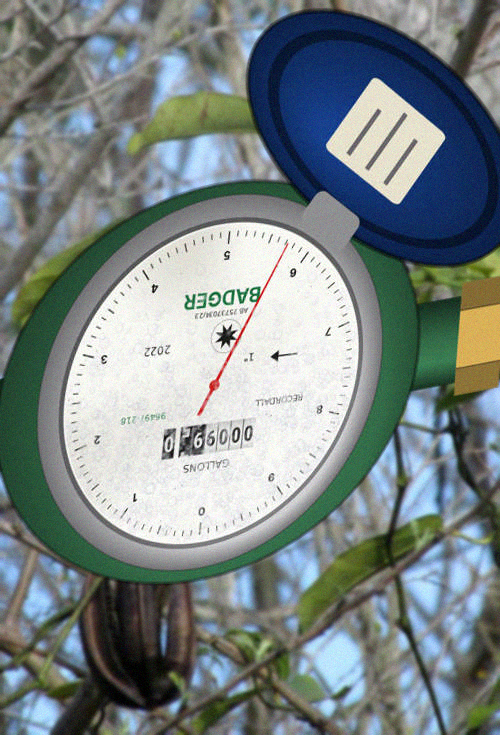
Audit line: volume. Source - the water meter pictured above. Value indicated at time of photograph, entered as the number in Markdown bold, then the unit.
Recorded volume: **9945.7** gal
